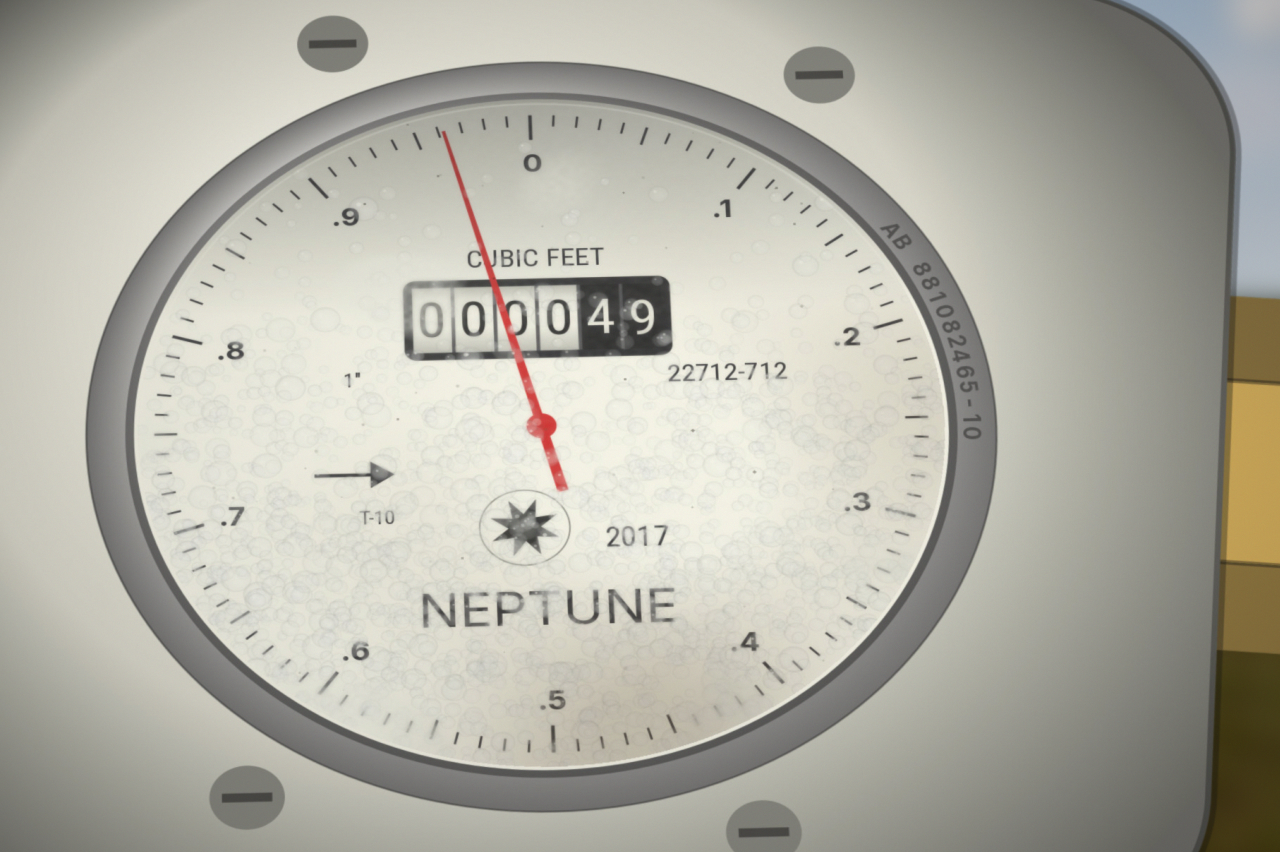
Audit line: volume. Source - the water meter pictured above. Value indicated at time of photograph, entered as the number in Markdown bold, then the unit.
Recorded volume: **48.96** ft³
